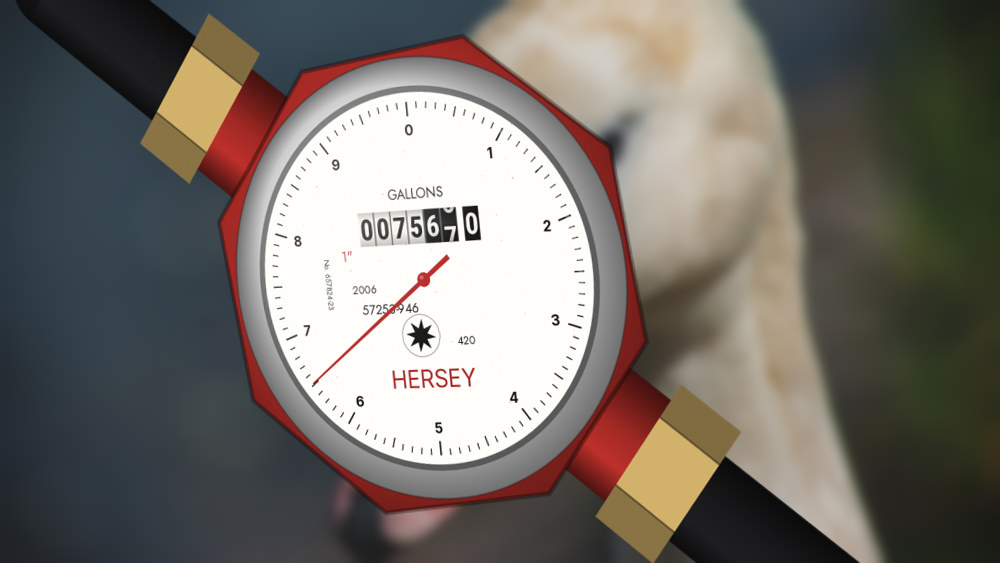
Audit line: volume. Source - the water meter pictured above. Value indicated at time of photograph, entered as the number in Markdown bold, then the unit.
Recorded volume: **75666.5** gal
